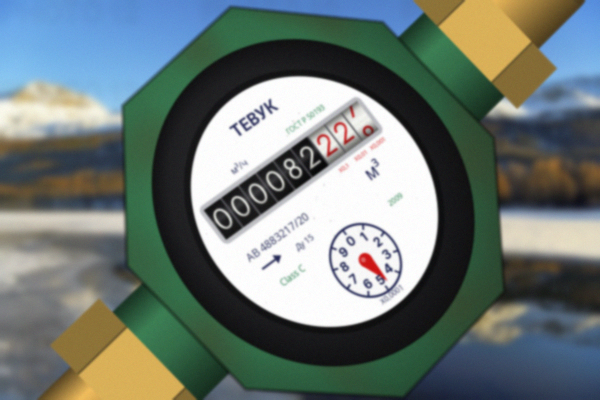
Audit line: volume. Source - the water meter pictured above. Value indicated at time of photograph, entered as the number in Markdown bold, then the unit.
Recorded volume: **82.2274** m³
